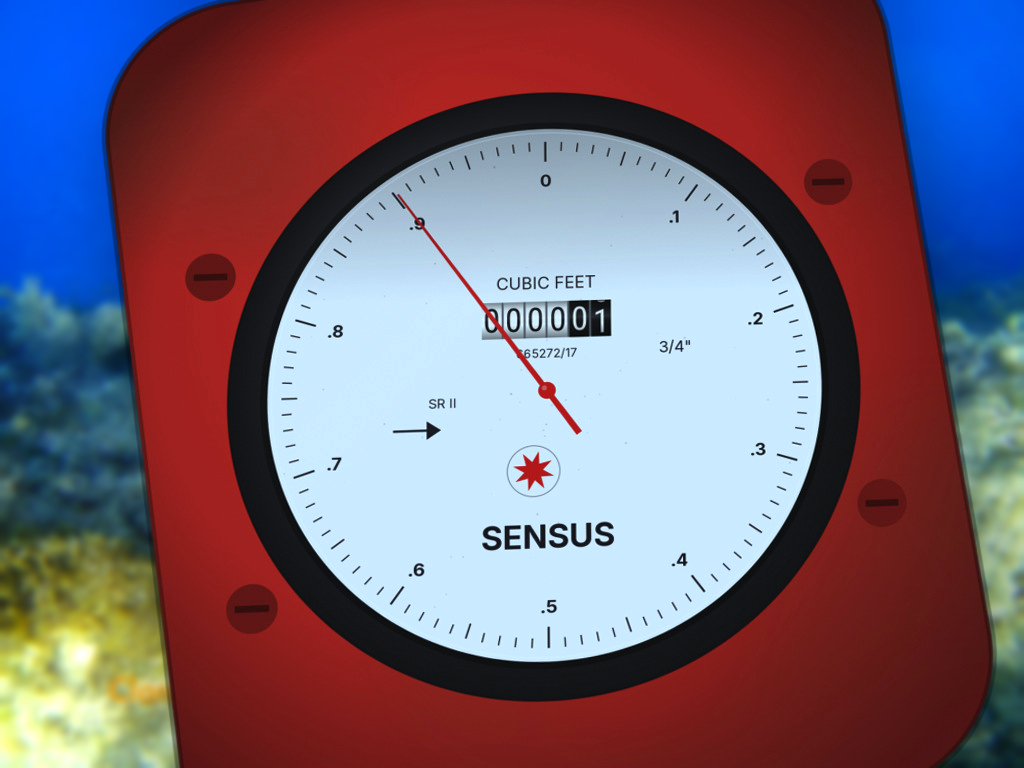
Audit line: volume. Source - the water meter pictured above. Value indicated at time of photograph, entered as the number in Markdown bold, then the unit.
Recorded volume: **0.90** ft³
